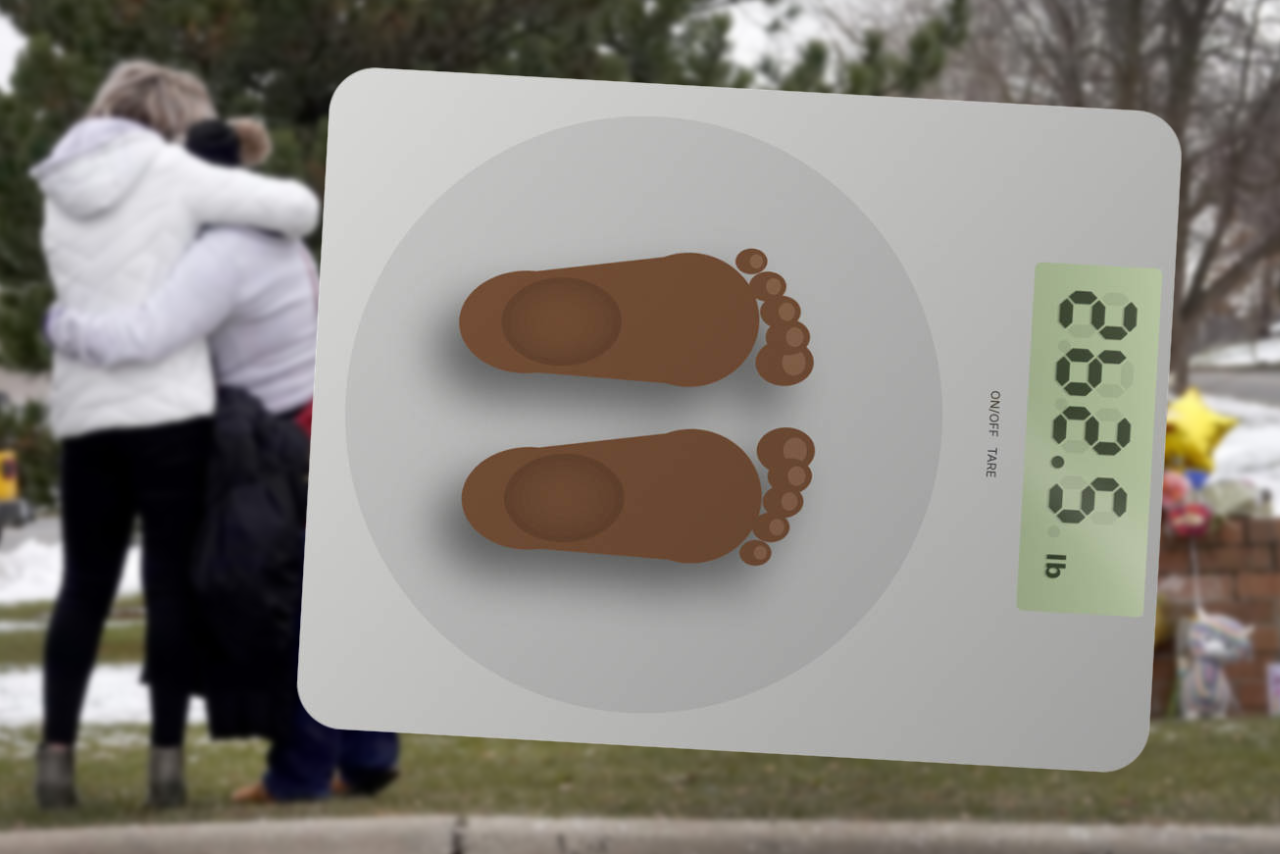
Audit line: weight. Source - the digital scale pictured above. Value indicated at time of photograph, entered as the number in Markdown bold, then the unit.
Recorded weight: **262.5** lb
